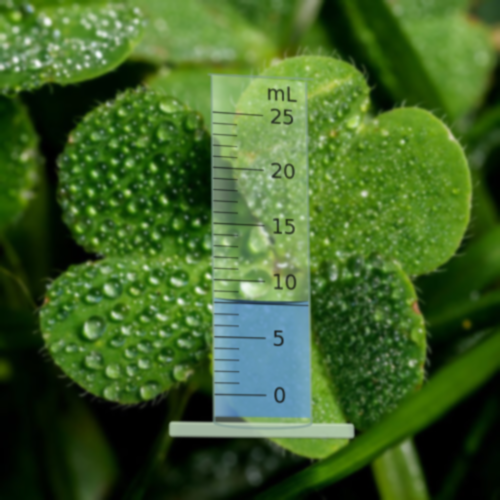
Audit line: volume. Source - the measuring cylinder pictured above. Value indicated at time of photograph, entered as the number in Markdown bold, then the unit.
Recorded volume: **8** mL
